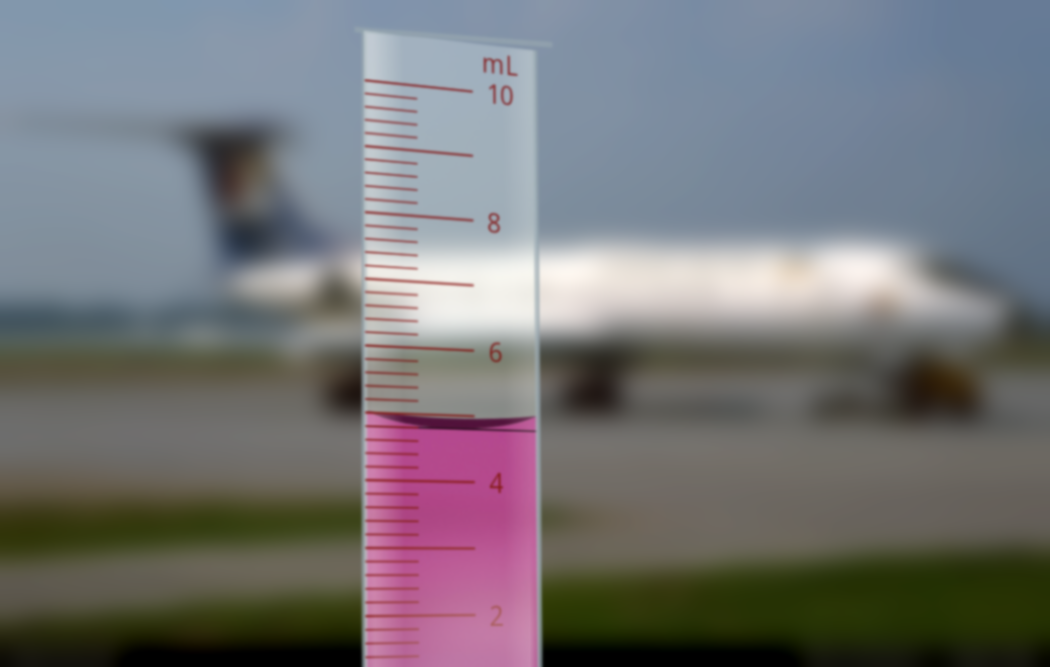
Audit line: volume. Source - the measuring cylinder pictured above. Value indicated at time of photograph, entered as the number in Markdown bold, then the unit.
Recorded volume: **4.8** mL
